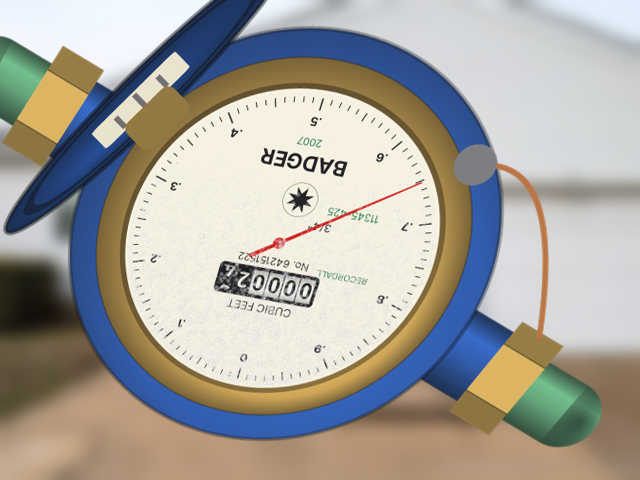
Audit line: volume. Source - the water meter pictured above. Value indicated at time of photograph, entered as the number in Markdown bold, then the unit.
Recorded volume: **23.65** ft³
